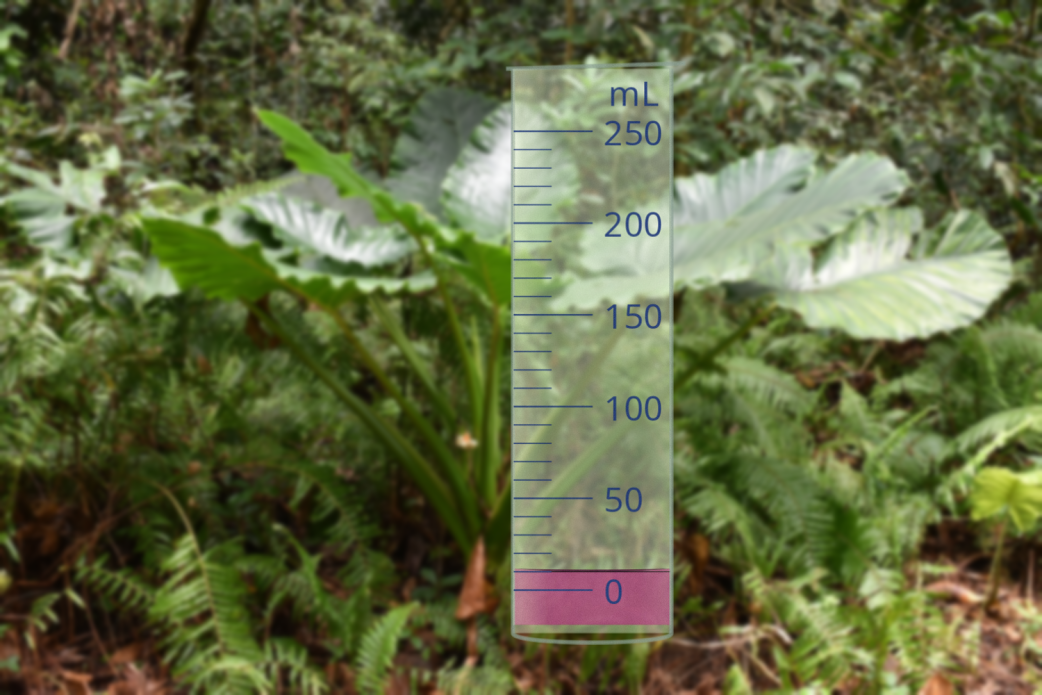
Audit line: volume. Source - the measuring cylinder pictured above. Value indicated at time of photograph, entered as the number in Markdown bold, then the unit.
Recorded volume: **10** mL
